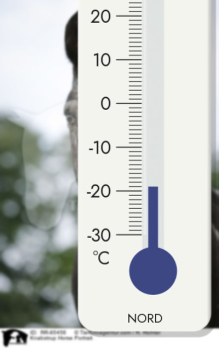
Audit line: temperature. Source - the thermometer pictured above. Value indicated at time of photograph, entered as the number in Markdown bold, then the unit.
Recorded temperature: **-19** °C
